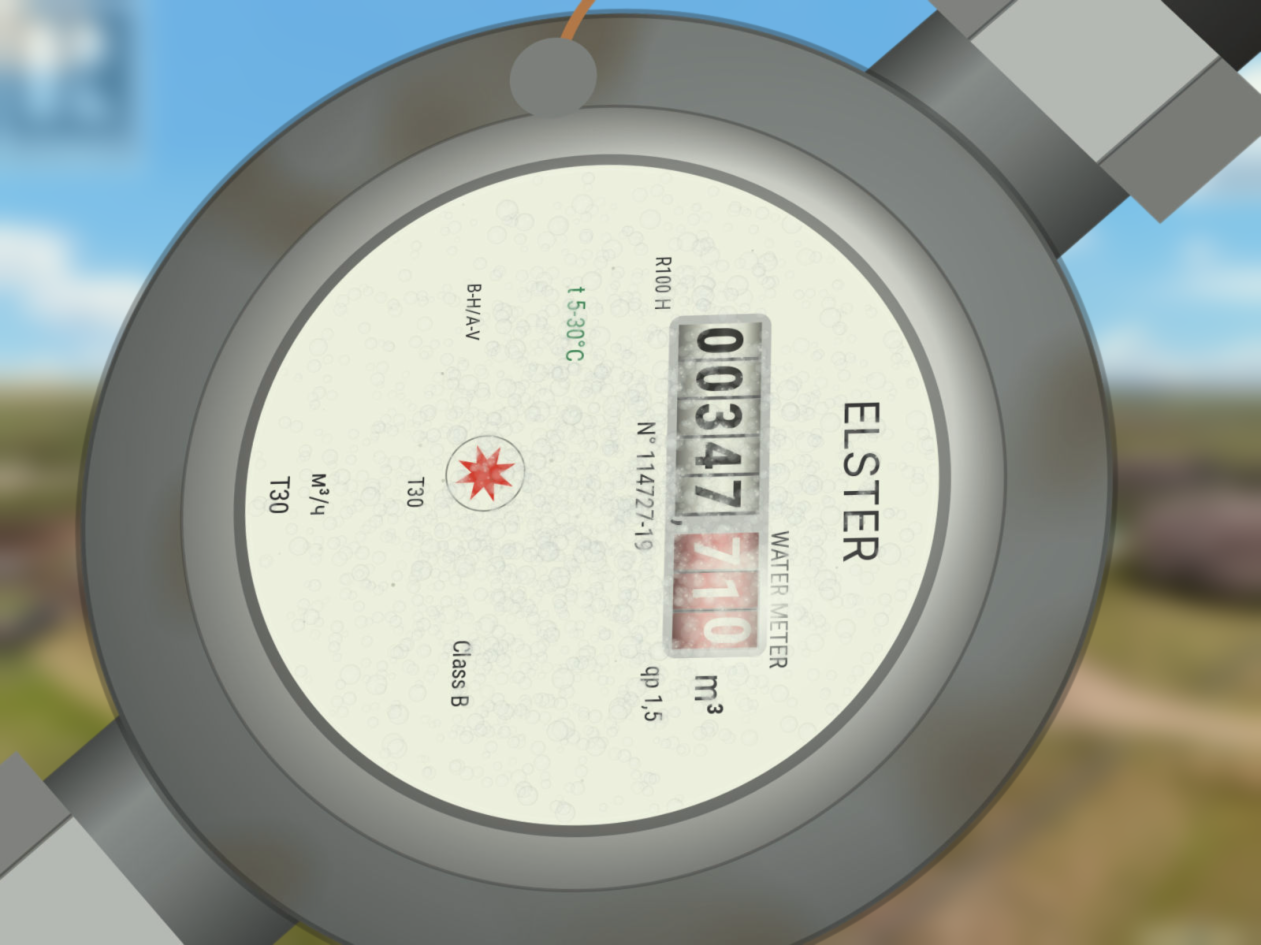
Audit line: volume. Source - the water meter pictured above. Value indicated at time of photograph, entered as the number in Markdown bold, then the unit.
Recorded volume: **347.710** m³
